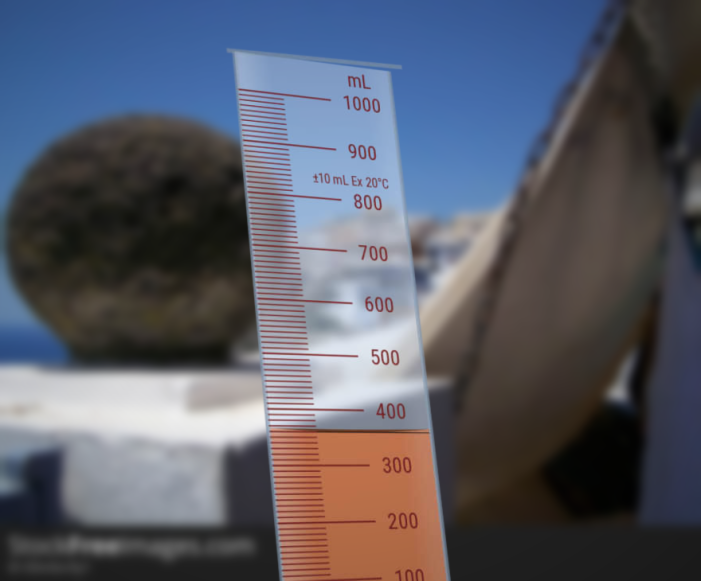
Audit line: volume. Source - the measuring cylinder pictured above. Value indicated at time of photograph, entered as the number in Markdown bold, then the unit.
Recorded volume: **360** mL
